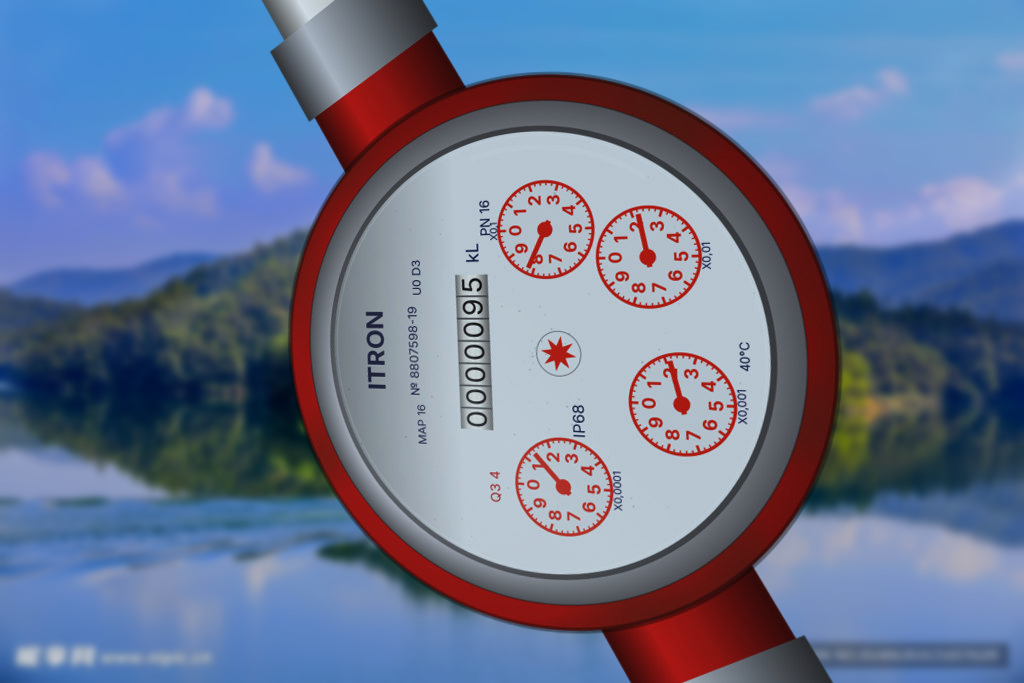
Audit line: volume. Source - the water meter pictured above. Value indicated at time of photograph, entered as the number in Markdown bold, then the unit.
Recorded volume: **95.8221** kL
